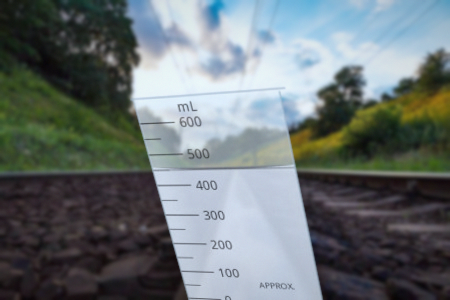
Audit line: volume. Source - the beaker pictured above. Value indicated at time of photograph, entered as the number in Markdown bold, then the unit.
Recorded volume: **450** mL
